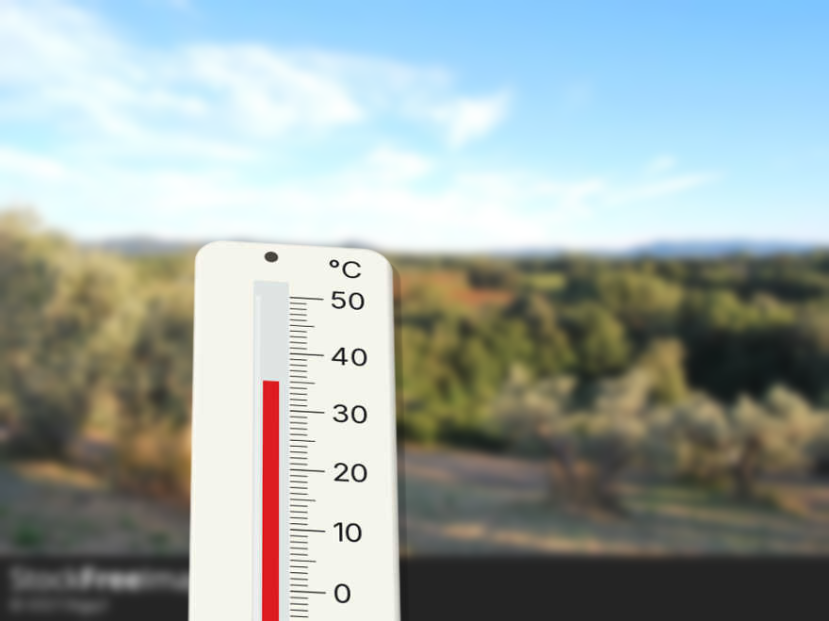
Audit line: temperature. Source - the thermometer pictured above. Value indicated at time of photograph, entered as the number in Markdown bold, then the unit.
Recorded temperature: **35** °C
